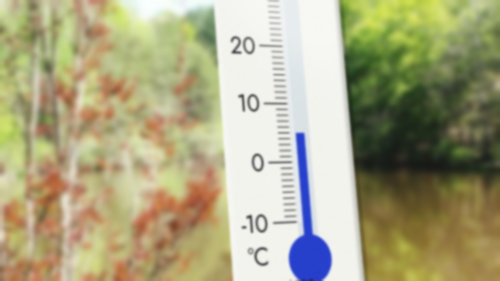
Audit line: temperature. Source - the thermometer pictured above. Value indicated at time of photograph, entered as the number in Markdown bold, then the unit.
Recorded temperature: **5** °C
